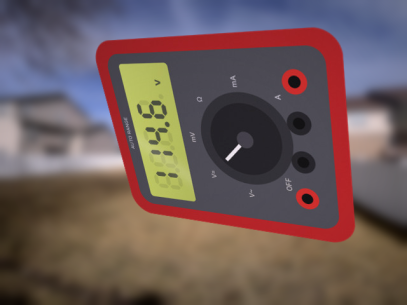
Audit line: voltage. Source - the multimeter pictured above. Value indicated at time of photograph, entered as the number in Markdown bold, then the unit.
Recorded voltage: **114.6** V
